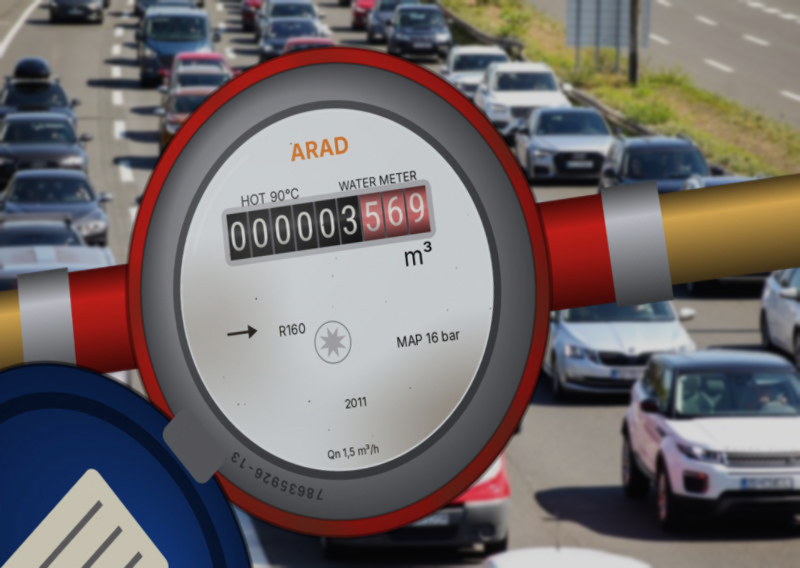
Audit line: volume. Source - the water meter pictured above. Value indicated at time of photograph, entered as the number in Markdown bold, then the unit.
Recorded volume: **3.569** m³
